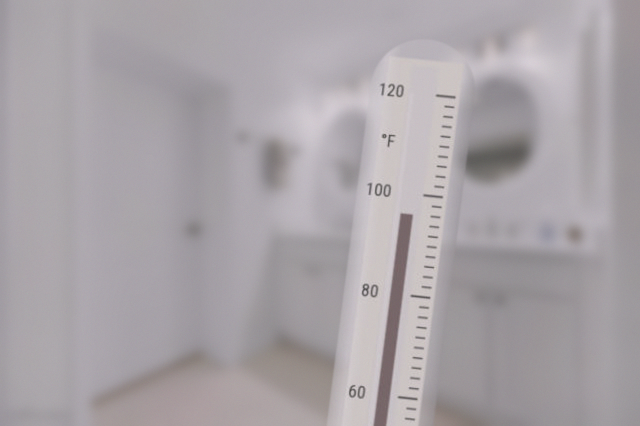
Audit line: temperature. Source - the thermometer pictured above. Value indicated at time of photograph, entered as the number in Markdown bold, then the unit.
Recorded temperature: **96** °F
